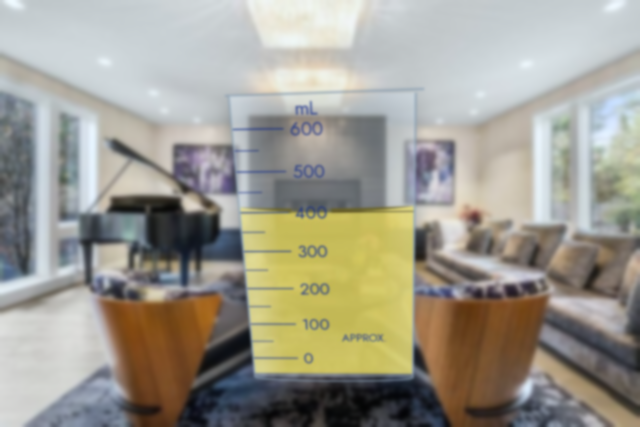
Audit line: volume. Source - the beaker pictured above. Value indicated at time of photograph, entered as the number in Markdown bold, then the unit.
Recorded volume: **400** mL
